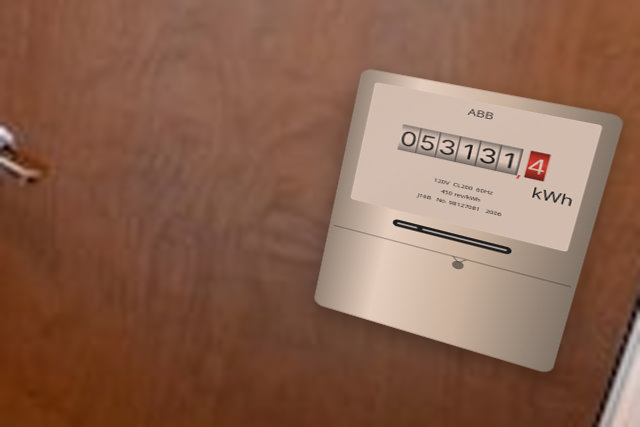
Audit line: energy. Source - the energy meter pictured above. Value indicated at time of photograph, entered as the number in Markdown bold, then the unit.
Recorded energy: **53131.4** kWh
